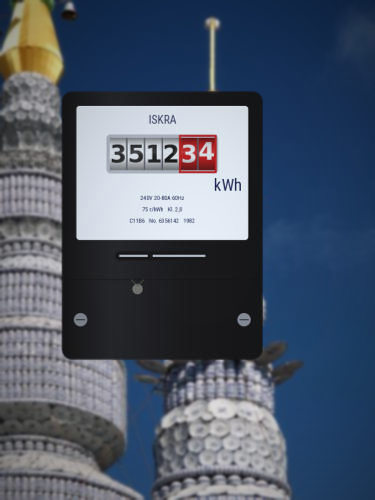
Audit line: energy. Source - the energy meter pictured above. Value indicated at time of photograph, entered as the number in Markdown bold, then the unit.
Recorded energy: **3512.34** kWh
